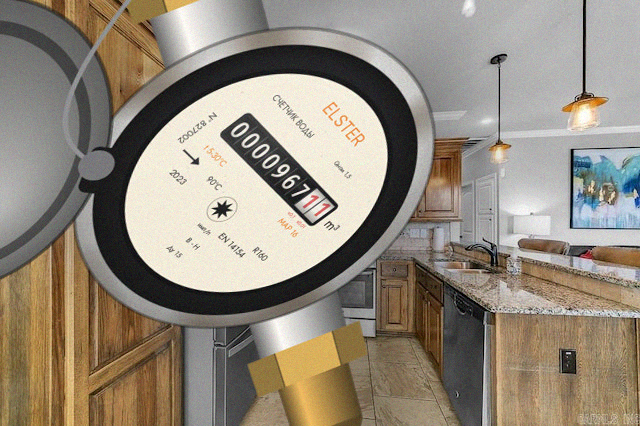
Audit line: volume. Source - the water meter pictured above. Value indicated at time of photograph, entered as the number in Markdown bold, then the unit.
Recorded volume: **967.11** m³
